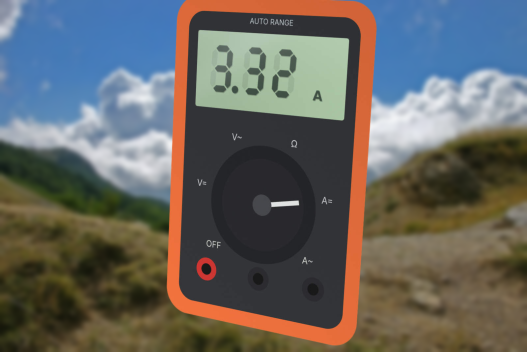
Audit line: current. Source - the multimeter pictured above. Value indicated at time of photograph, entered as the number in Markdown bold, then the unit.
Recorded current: **3.32** A
